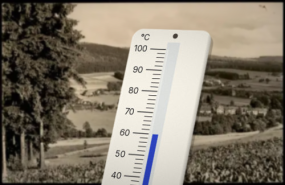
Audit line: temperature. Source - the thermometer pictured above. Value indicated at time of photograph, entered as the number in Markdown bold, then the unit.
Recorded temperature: **60** °C
